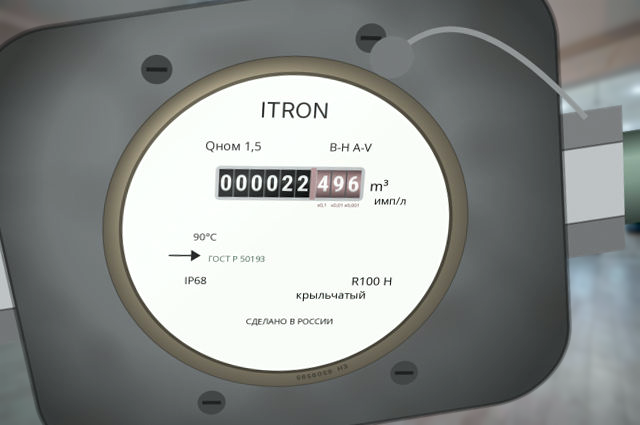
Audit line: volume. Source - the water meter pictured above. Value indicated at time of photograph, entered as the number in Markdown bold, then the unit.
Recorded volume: **22.496** m³
